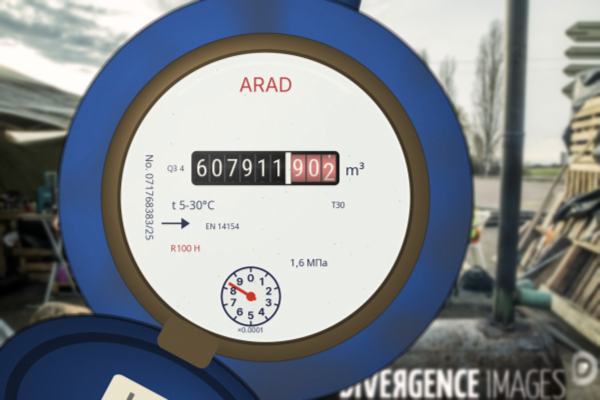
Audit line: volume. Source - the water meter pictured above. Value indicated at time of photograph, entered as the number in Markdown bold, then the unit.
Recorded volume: **607911.9018** m³
